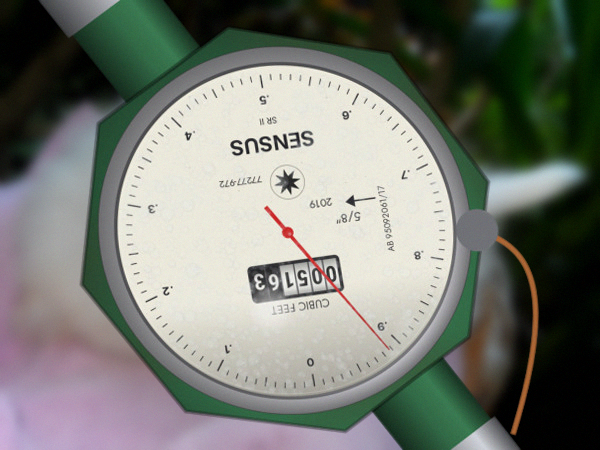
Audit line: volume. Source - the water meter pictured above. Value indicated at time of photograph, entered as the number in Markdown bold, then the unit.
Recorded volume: **5162.91** ft³
